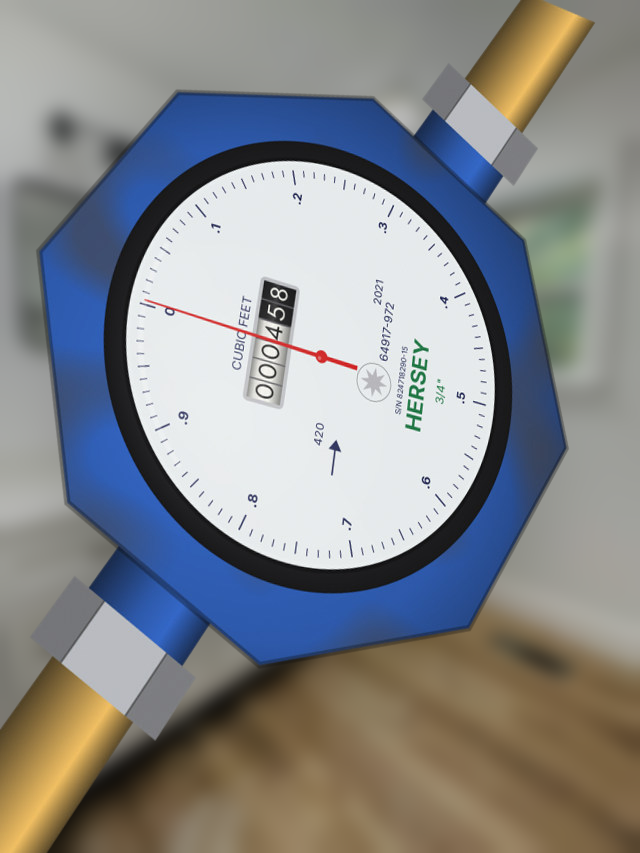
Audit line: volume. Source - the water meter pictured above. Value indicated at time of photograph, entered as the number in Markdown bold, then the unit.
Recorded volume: **458.00** ft³
